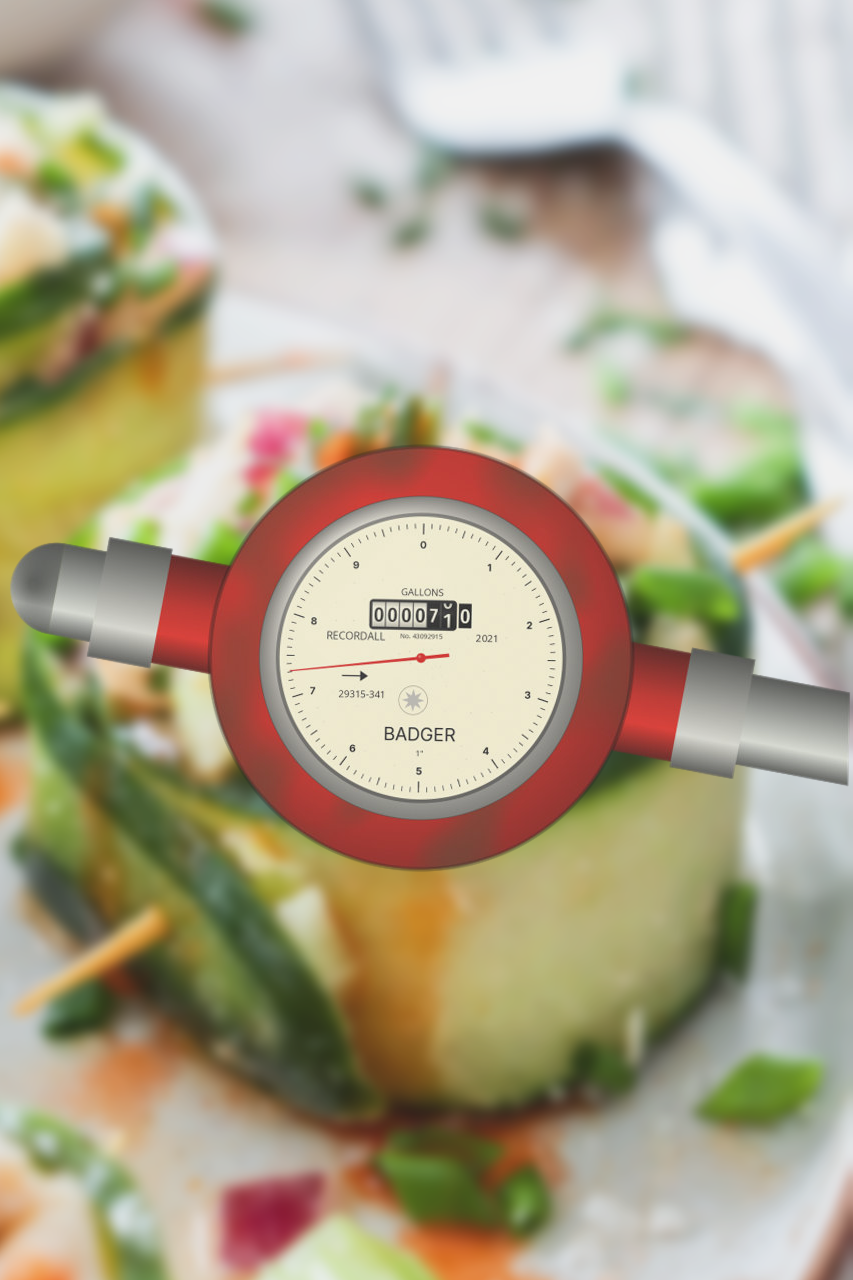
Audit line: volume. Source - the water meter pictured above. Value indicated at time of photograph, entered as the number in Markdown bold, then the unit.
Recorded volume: **707.3** gal
